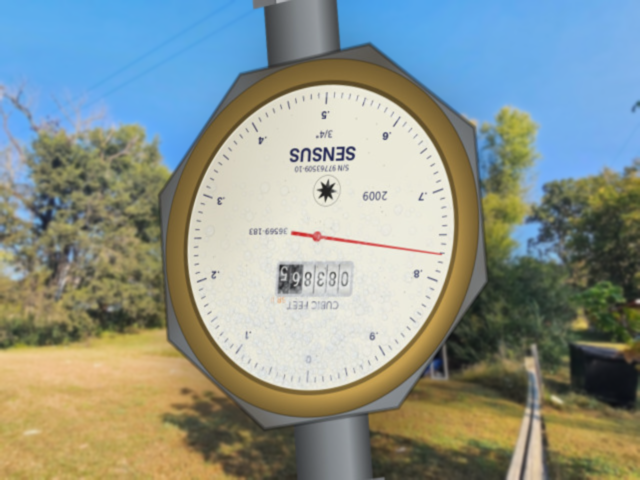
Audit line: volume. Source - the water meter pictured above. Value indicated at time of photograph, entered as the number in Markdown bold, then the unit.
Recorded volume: **83864.77** ft³
